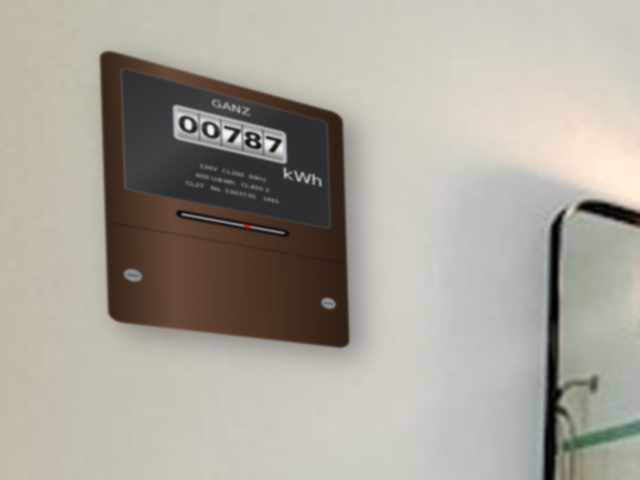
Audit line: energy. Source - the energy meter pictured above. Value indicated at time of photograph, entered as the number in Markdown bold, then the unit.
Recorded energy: **787** kWh
